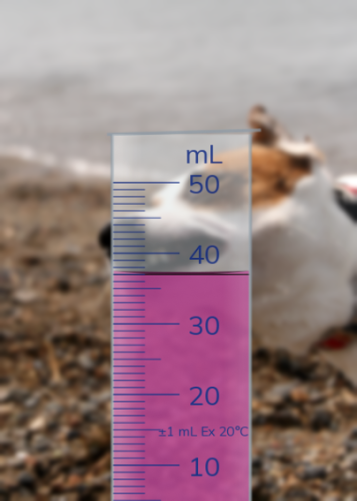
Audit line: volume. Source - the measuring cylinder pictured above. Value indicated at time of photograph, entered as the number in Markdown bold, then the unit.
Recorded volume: **37** mL
